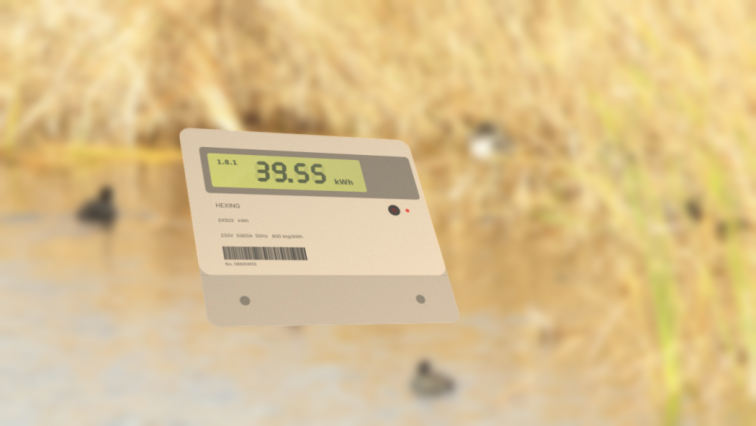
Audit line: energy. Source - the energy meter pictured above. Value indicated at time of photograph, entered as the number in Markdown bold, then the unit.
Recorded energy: **39.55** kWh
